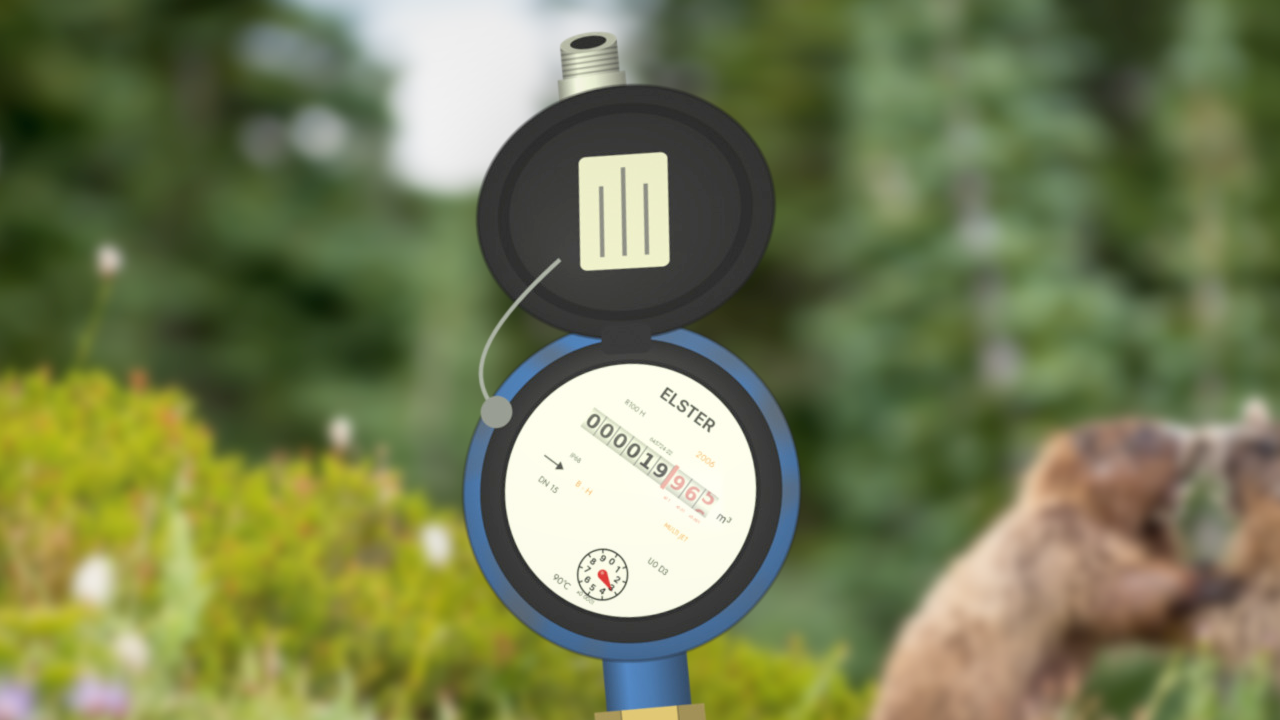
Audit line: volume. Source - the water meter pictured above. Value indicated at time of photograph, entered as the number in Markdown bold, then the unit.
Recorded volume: **19.9653** m³
